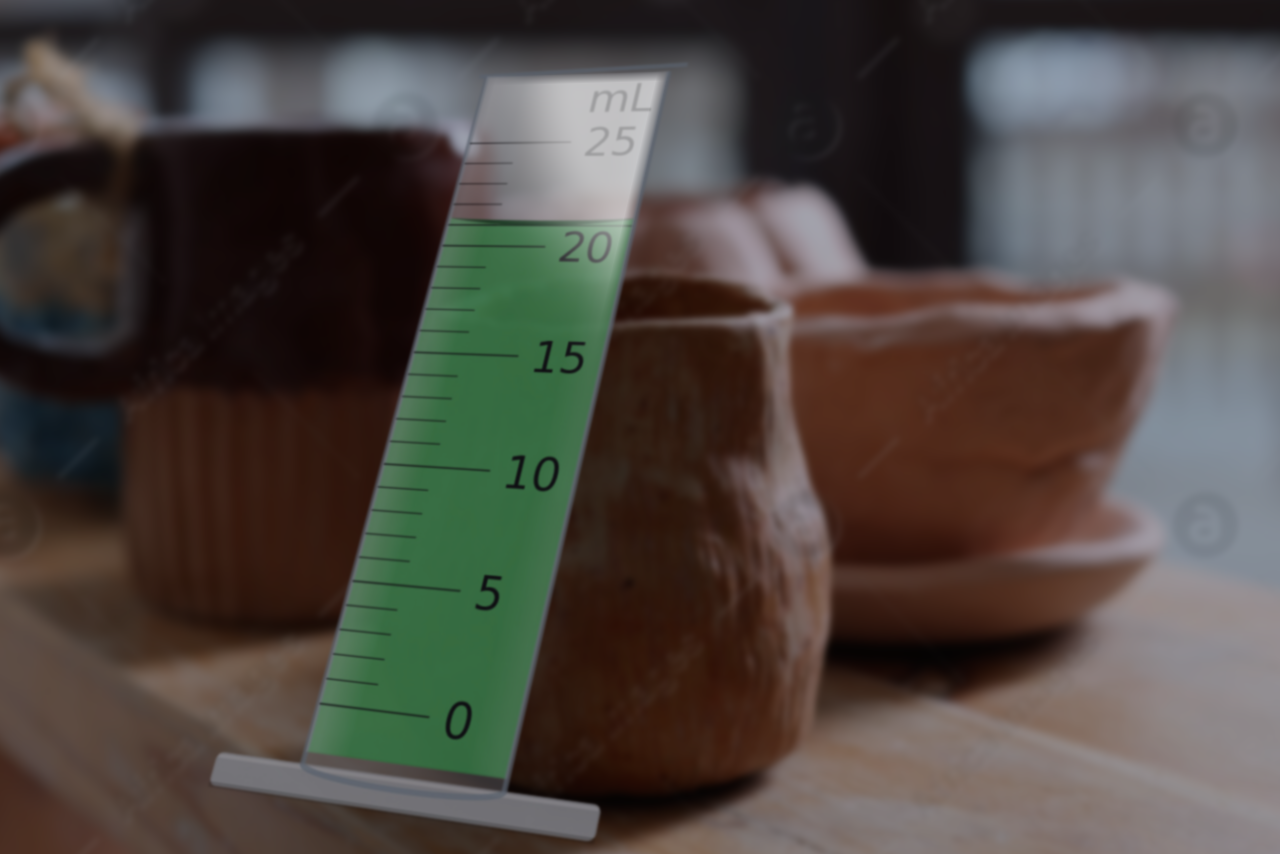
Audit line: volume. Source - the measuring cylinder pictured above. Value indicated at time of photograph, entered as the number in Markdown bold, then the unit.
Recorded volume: **21** mL
